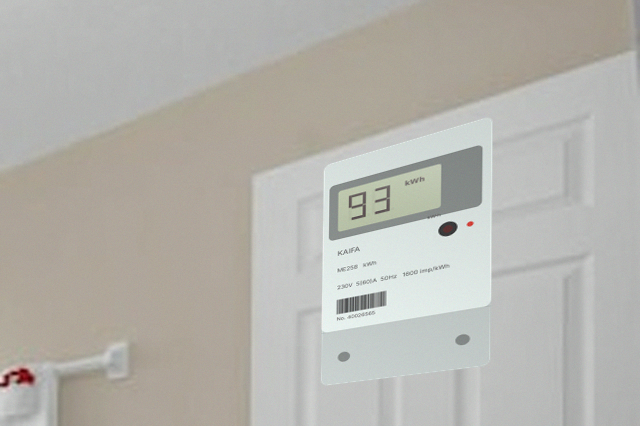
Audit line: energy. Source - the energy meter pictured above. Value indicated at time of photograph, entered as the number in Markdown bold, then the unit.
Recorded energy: **93** kWh
